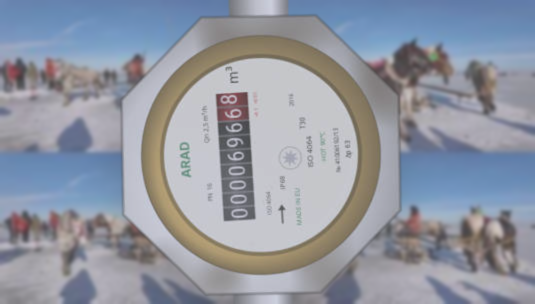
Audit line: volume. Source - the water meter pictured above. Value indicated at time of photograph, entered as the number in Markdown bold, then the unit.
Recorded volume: **696.68** m³
